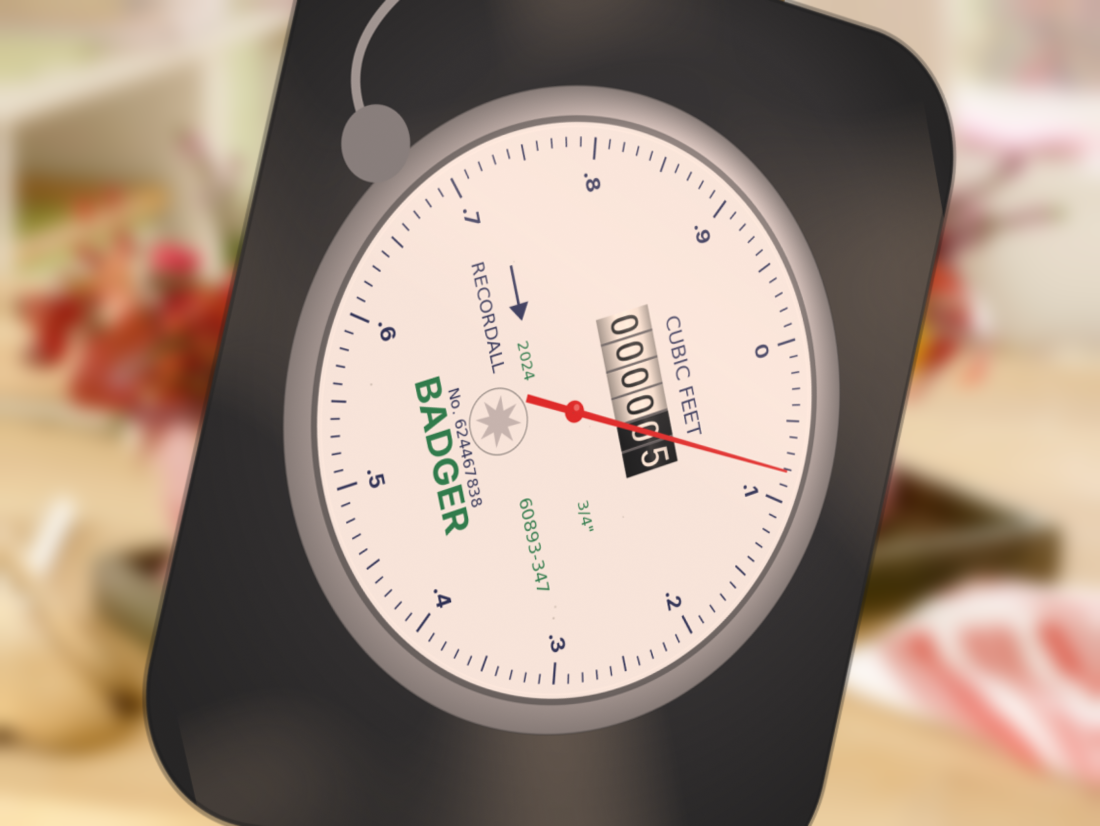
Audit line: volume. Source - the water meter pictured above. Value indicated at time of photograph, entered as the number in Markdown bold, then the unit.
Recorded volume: **5.08** ft³
